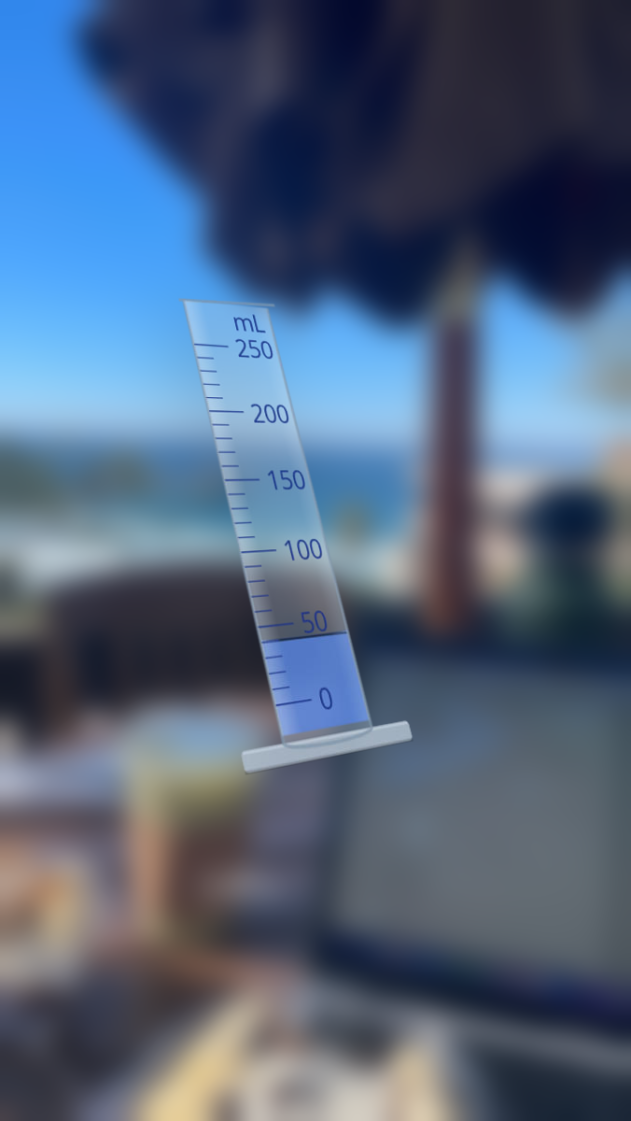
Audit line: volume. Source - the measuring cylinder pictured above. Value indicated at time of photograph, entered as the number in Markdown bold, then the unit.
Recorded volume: **40** mL
